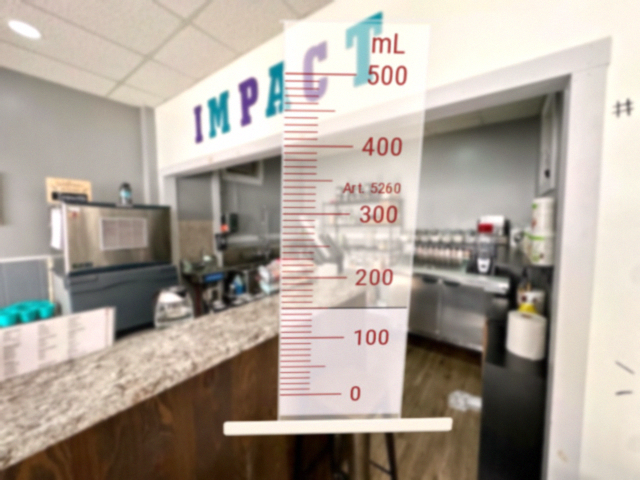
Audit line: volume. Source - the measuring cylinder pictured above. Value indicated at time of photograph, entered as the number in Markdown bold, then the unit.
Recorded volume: **150** mL
